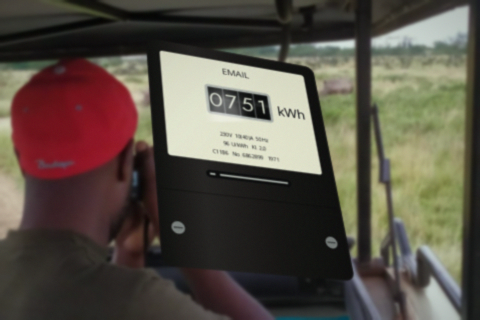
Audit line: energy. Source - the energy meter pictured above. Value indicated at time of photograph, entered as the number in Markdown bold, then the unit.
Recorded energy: **751** kWh
